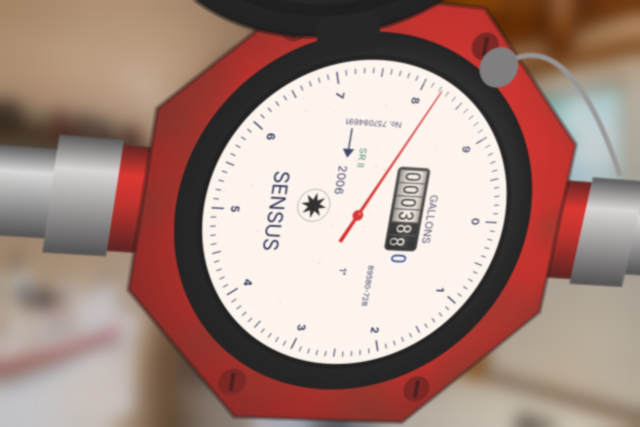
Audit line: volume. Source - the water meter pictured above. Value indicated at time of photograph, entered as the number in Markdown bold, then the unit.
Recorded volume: **3878.2** gal
